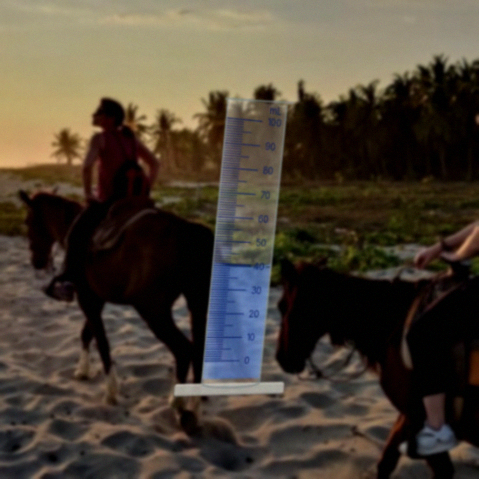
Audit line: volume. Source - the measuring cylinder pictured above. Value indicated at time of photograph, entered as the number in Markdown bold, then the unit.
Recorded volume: **40** mL
